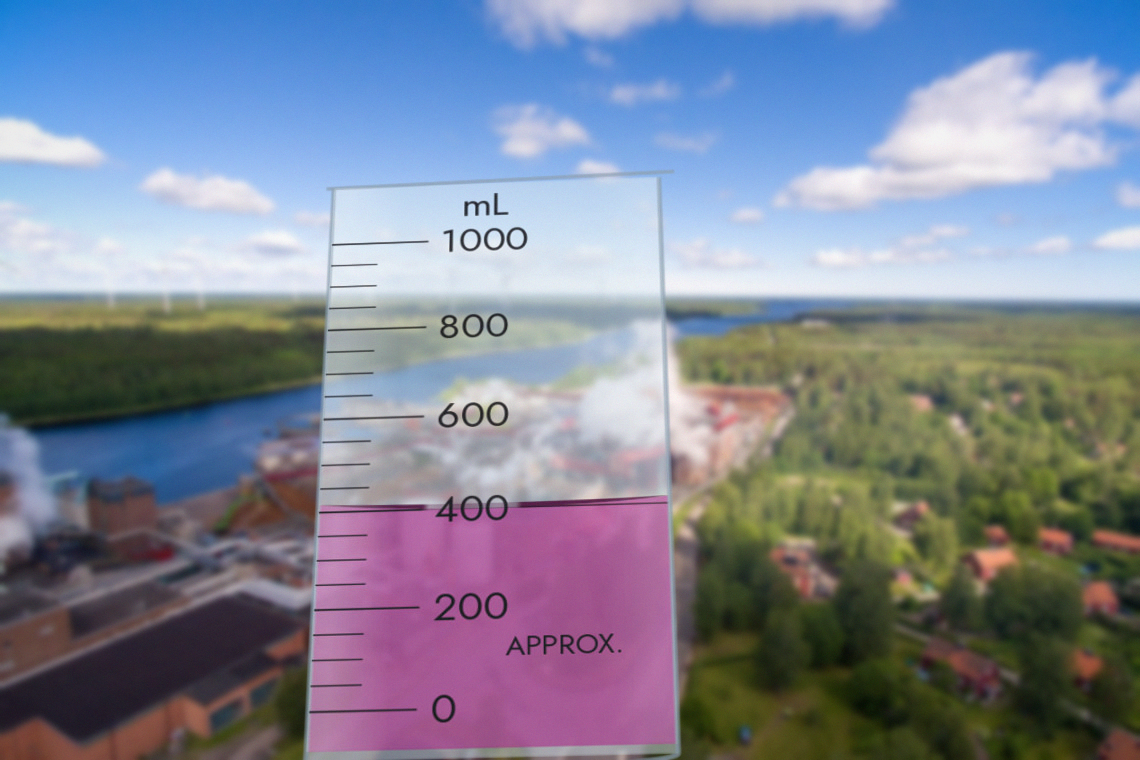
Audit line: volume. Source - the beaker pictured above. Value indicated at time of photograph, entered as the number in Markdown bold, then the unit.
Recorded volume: **400** mL
